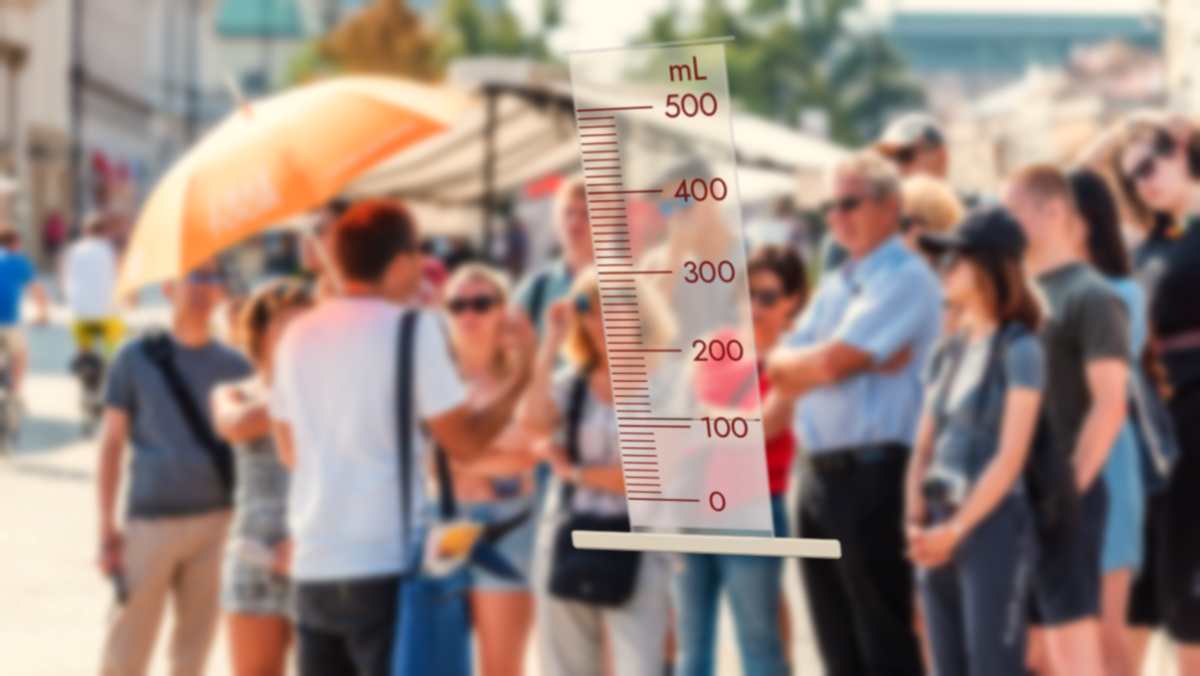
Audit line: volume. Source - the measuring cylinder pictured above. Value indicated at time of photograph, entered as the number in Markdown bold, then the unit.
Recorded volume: **110** mL
